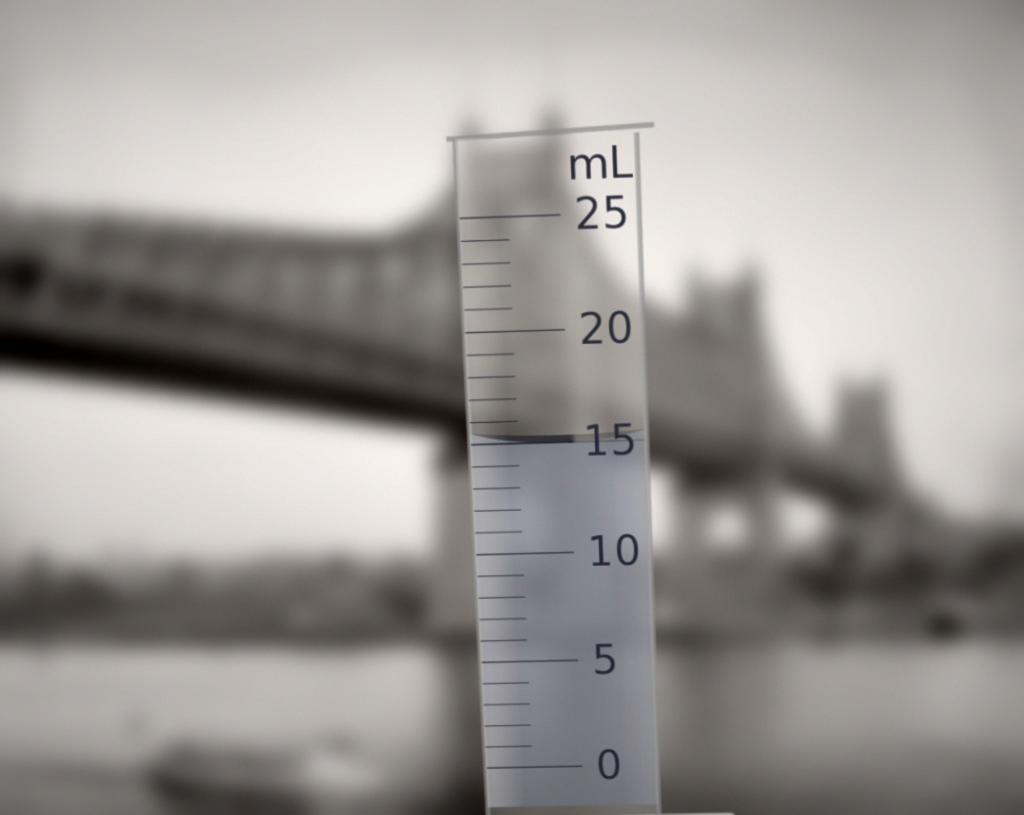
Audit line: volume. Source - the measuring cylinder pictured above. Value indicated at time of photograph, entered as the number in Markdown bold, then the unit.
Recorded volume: **15** mL
